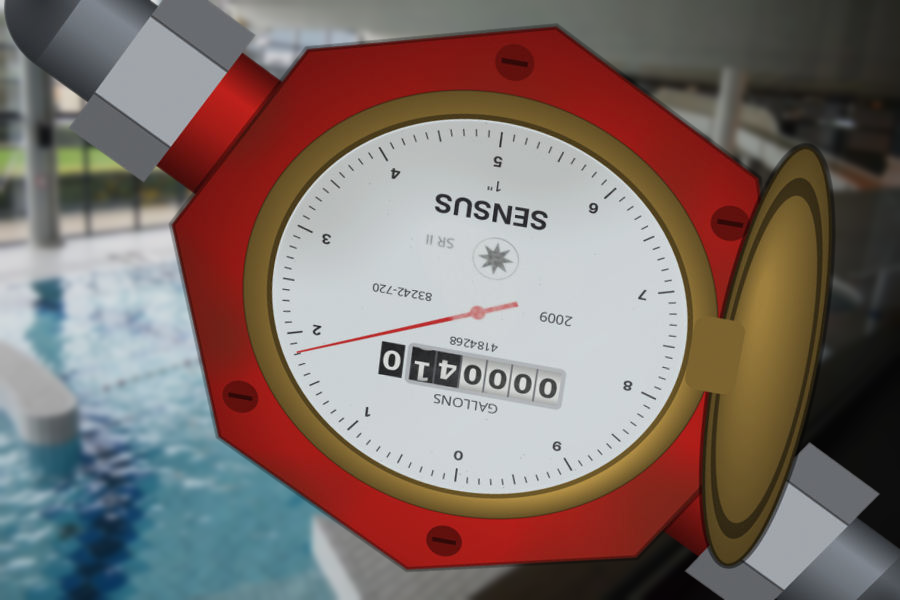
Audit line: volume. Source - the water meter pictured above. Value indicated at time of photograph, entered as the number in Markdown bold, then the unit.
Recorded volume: **411.8** gal
